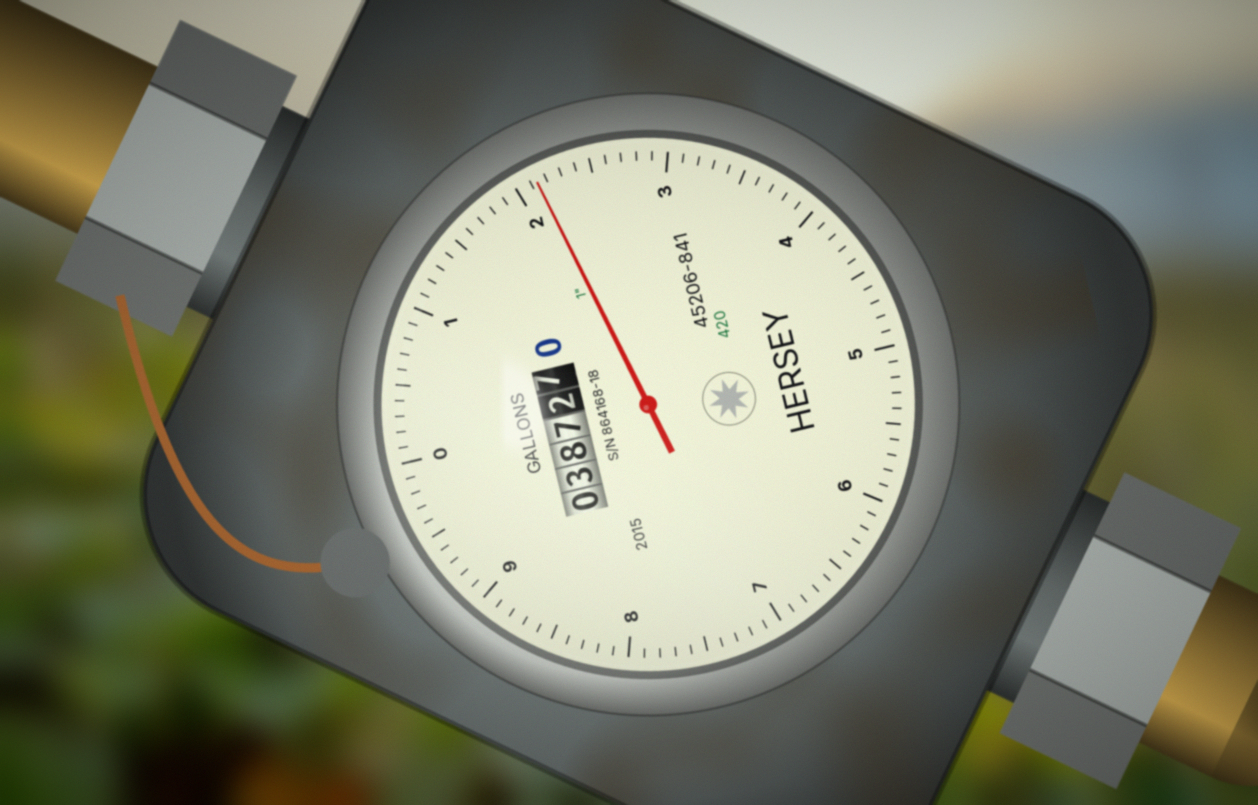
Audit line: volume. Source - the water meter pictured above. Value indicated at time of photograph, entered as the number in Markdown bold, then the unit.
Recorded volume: **387272.1** gal
